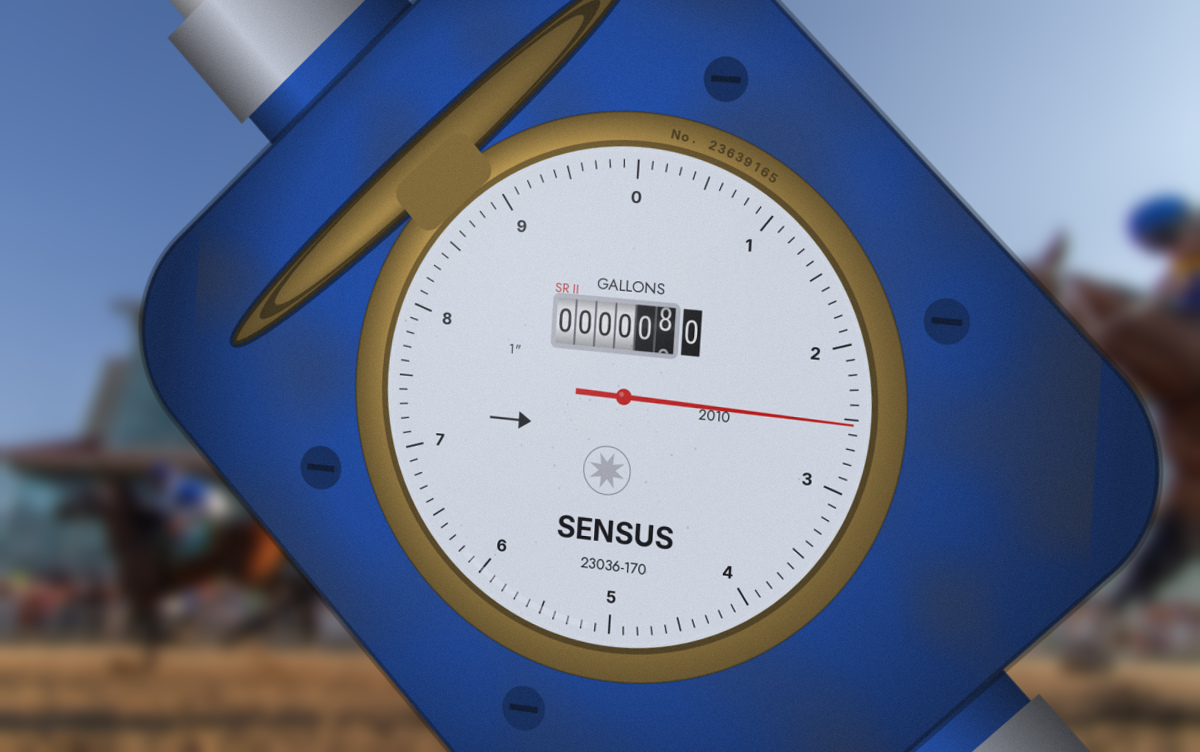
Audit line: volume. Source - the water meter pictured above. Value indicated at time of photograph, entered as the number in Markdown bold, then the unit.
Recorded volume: **82.5** gal
